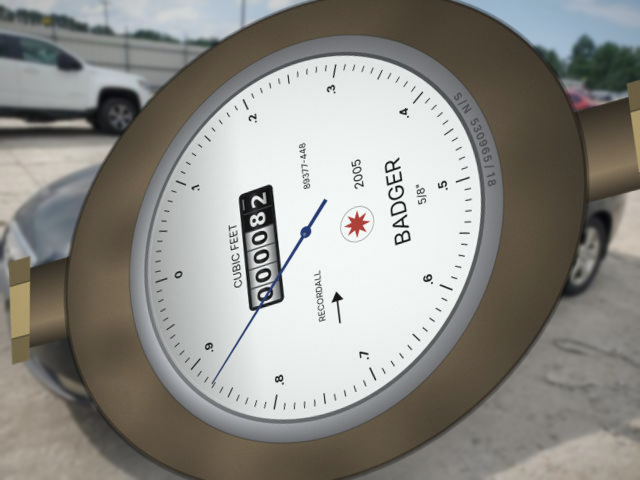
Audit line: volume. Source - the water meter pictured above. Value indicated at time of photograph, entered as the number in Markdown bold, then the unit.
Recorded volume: **81.87** ft³
